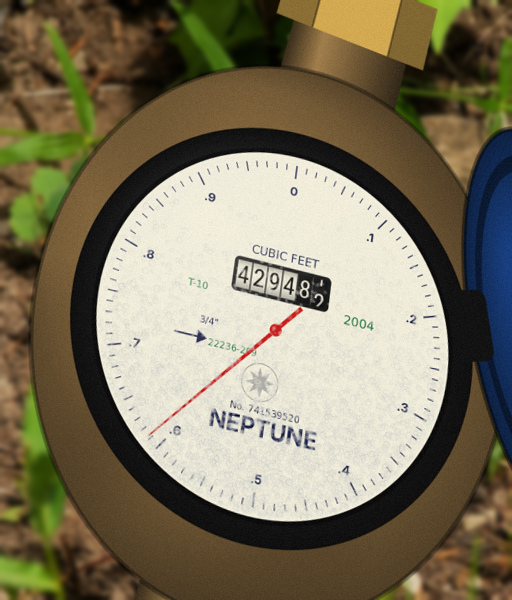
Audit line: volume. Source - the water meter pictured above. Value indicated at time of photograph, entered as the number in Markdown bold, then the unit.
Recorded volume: **429481.61** ft³
